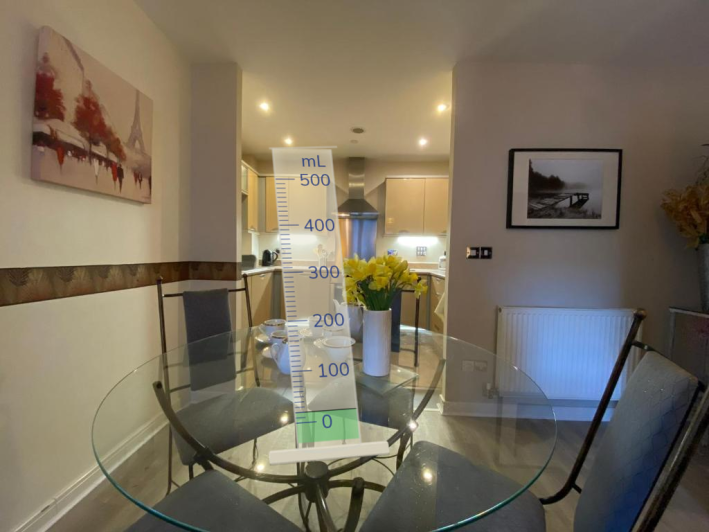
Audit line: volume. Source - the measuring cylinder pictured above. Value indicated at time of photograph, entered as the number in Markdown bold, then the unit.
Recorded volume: **20** mL
